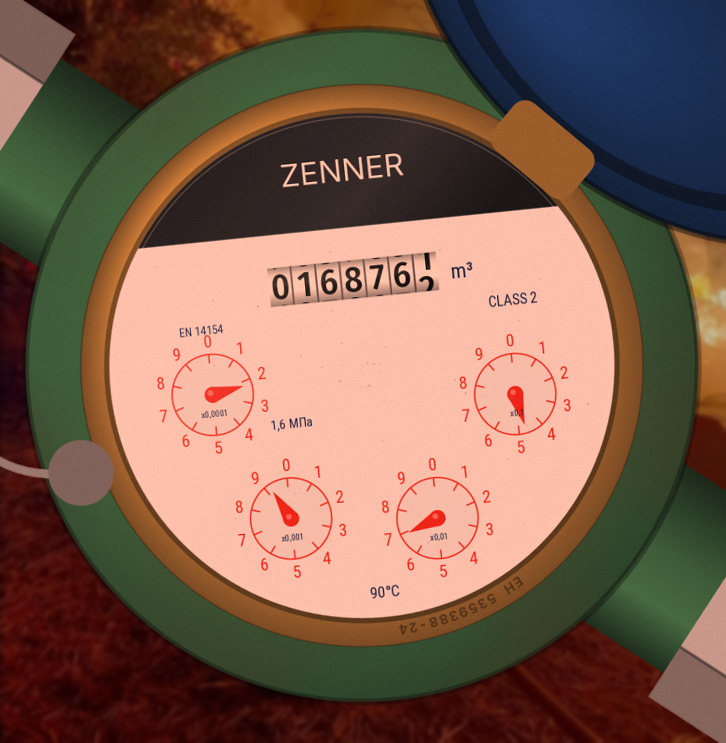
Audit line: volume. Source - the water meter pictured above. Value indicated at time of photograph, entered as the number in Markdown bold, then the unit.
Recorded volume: **168761.4692** m³
